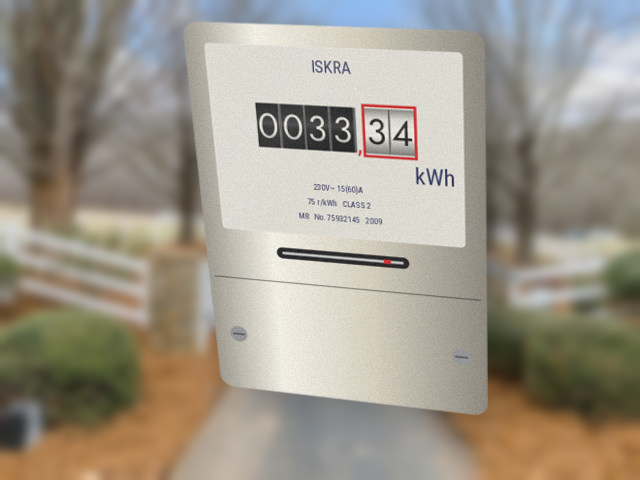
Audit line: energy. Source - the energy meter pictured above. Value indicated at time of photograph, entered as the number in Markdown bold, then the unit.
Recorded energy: **33.34** kWh
